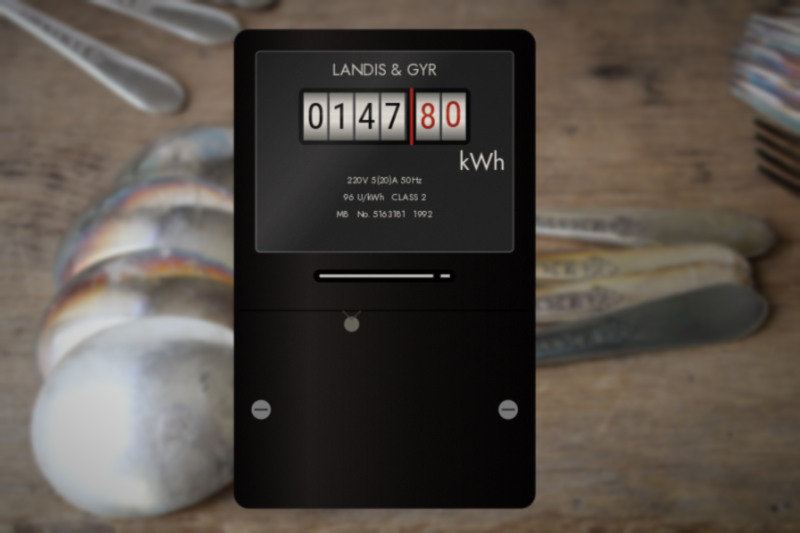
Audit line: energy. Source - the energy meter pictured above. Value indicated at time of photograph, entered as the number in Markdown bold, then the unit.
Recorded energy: **147.80** kWh
